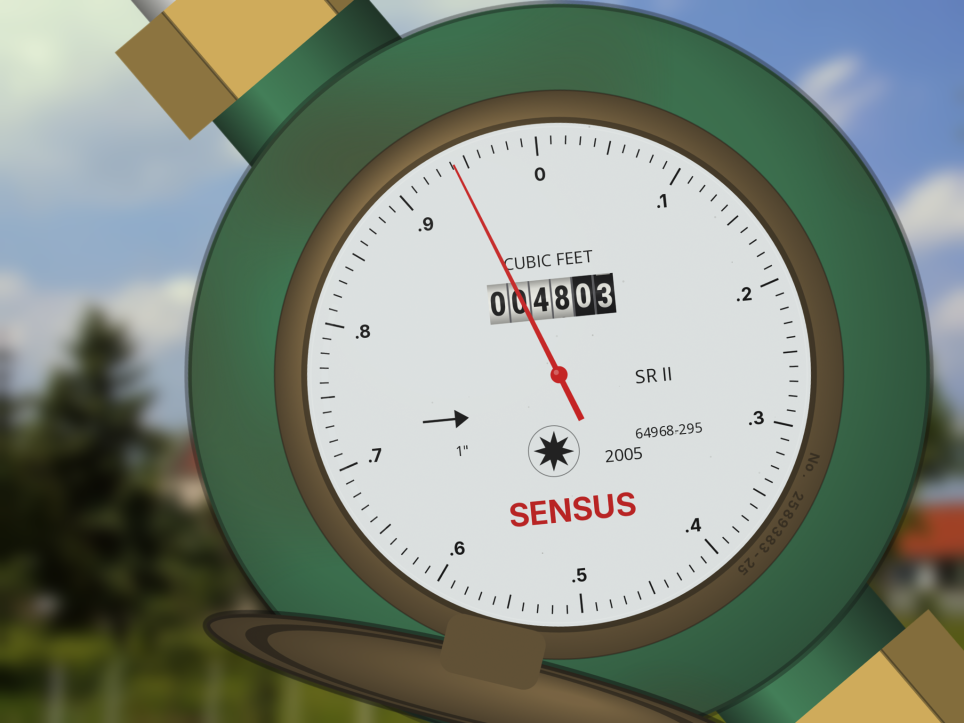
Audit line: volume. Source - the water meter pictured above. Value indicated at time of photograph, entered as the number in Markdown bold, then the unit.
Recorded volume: **4802.94** ft³
